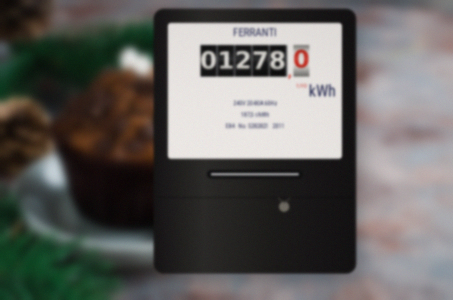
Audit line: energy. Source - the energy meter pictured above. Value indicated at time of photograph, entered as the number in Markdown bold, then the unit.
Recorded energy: **1278.0** kWh
